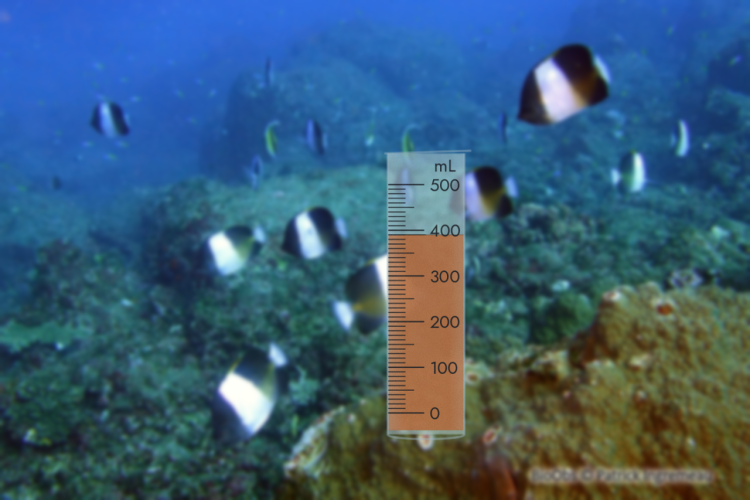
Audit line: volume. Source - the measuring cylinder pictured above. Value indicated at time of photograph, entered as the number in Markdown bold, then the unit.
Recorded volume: **390** mL
